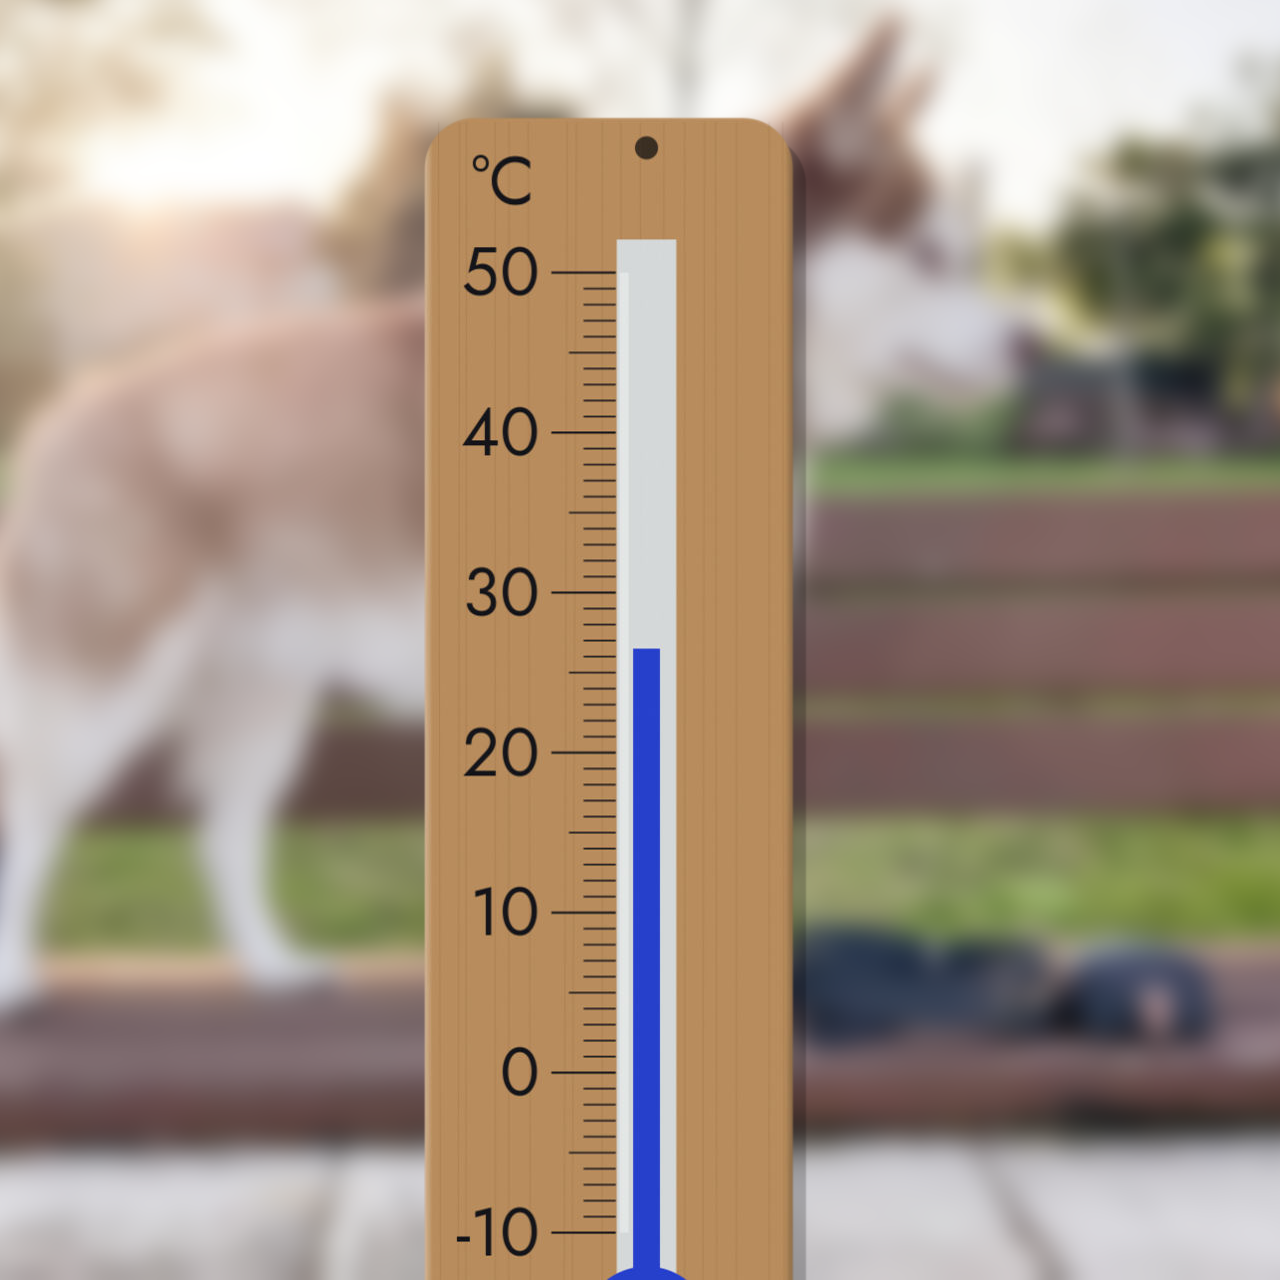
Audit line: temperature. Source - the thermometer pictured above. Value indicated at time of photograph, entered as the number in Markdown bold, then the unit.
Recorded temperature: **26.5** °C
